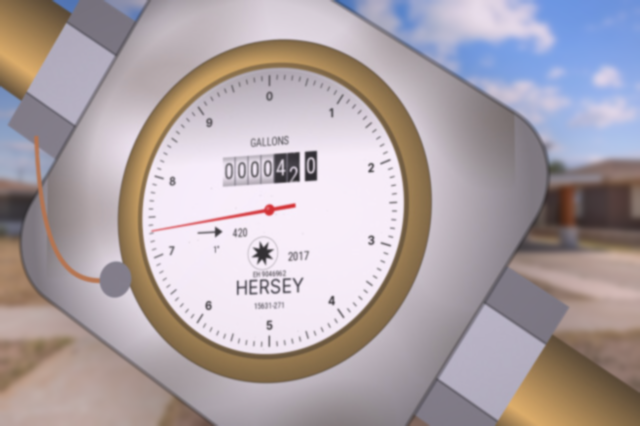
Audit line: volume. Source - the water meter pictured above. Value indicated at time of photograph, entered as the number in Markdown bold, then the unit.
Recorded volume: **417.3** gal
